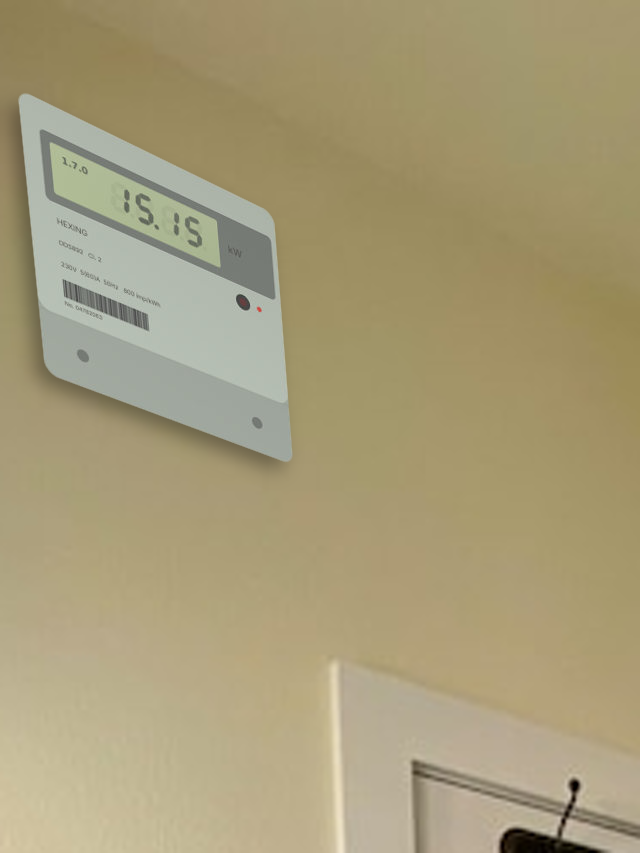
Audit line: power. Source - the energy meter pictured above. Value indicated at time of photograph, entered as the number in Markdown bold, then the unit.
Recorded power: **15.15** kW
